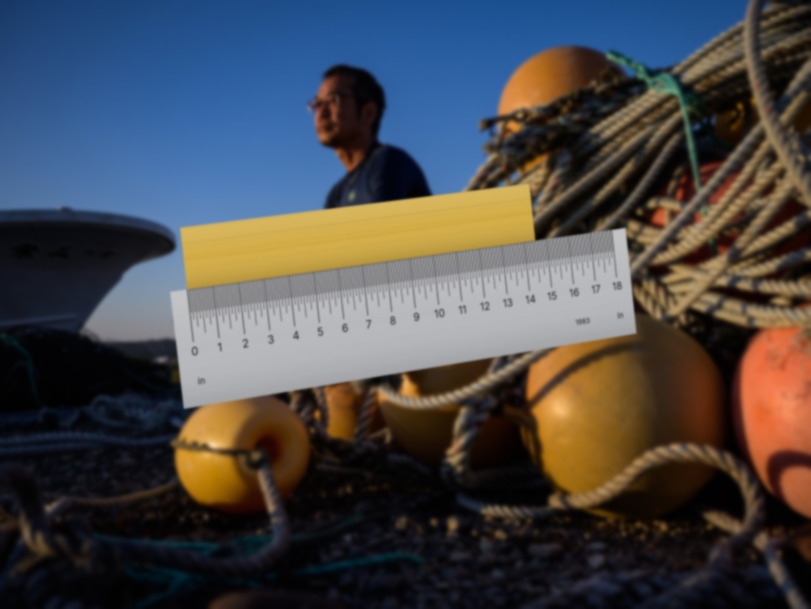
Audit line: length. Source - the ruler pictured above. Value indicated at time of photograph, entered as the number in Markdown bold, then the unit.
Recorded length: **14.5** in
